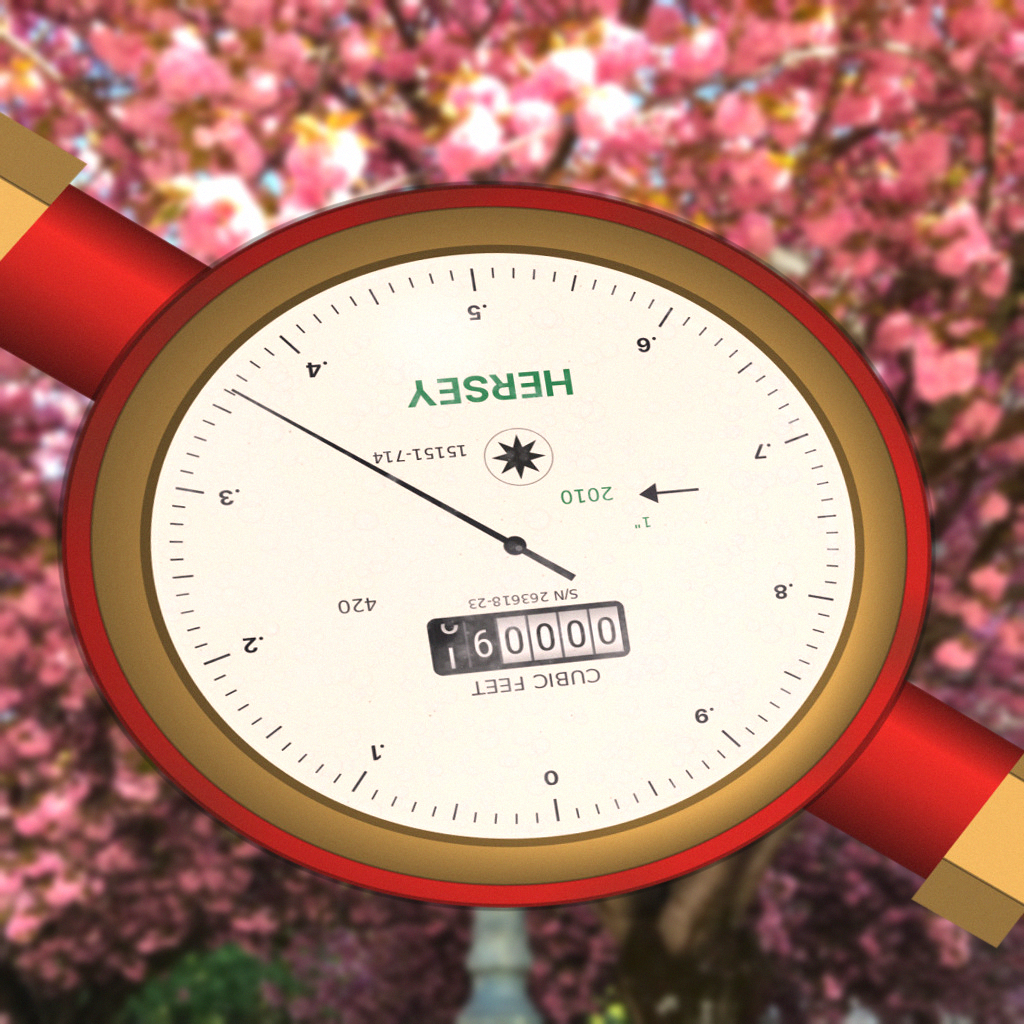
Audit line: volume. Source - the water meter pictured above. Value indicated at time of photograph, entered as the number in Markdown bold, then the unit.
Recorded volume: **91.36** ft³
